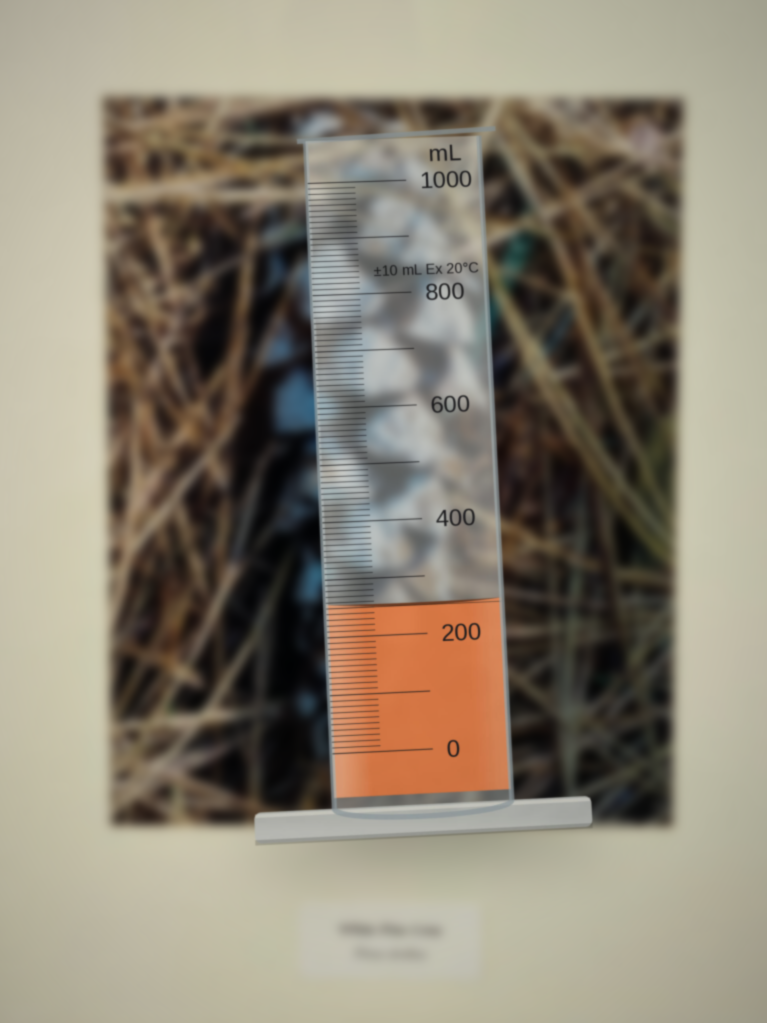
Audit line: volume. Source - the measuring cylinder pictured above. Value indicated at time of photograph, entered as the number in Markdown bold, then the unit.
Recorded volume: **250** mL
